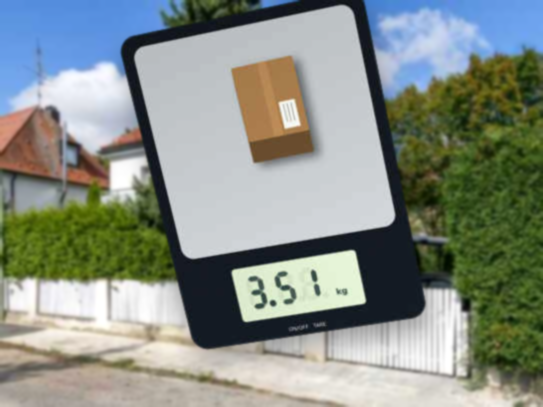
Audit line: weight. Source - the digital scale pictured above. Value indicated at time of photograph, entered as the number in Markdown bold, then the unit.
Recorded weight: **3.51** kg
